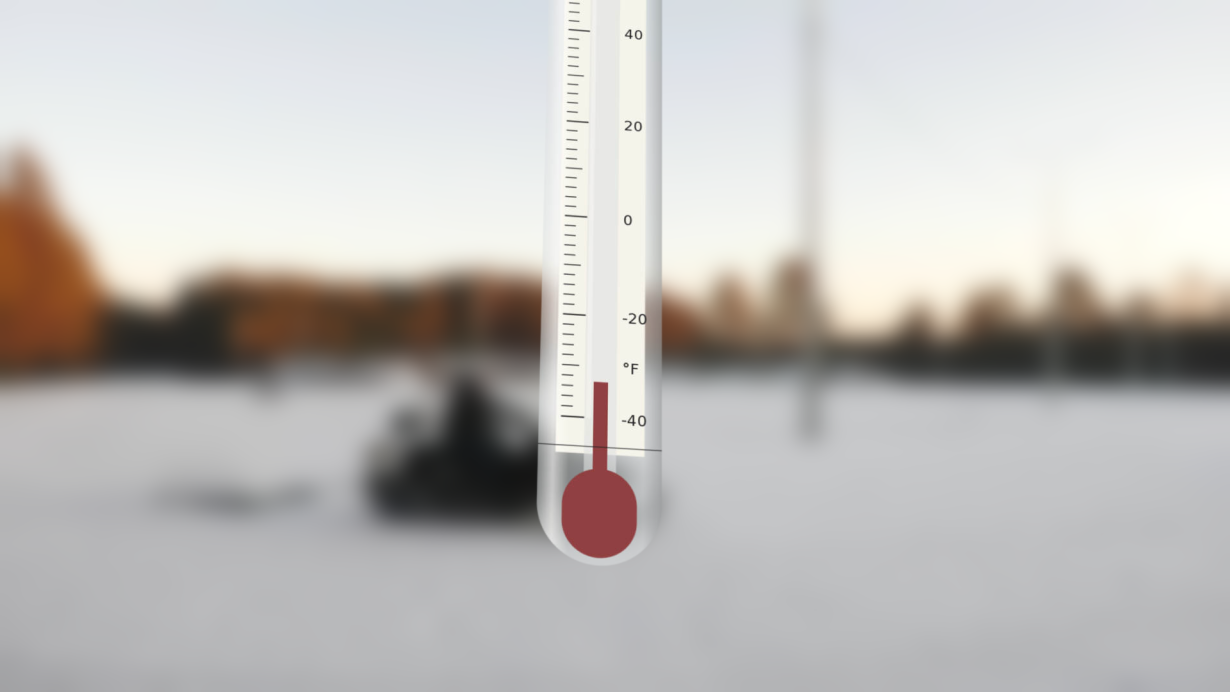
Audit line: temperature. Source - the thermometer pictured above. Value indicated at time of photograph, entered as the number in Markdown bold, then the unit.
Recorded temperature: **-33** °F
